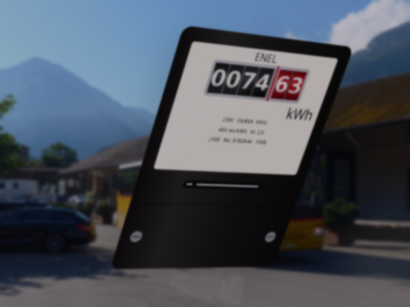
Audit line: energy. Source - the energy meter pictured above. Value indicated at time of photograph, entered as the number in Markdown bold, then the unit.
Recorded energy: **74.63** kWh
